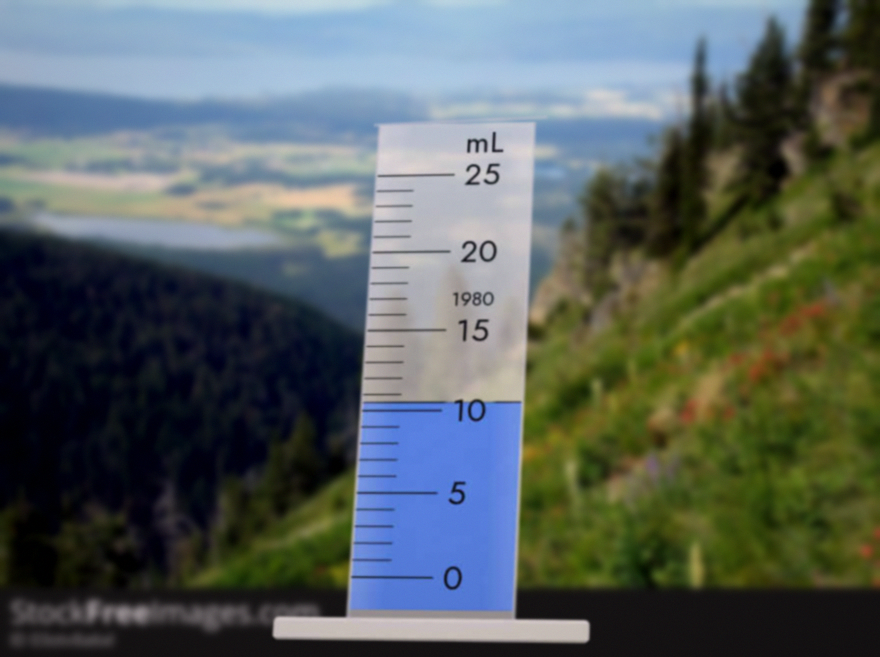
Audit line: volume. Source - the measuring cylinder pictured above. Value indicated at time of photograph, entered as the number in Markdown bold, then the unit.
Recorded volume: **10.5** mL
